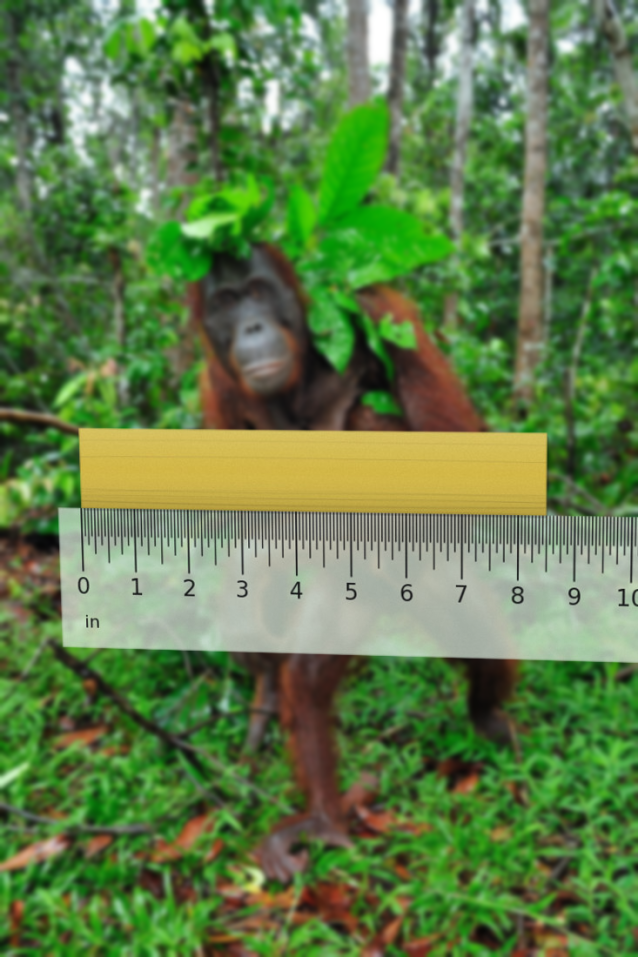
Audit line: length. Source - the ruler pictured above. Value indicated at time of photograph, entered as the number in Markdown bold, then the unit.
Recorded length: **8.5** in
